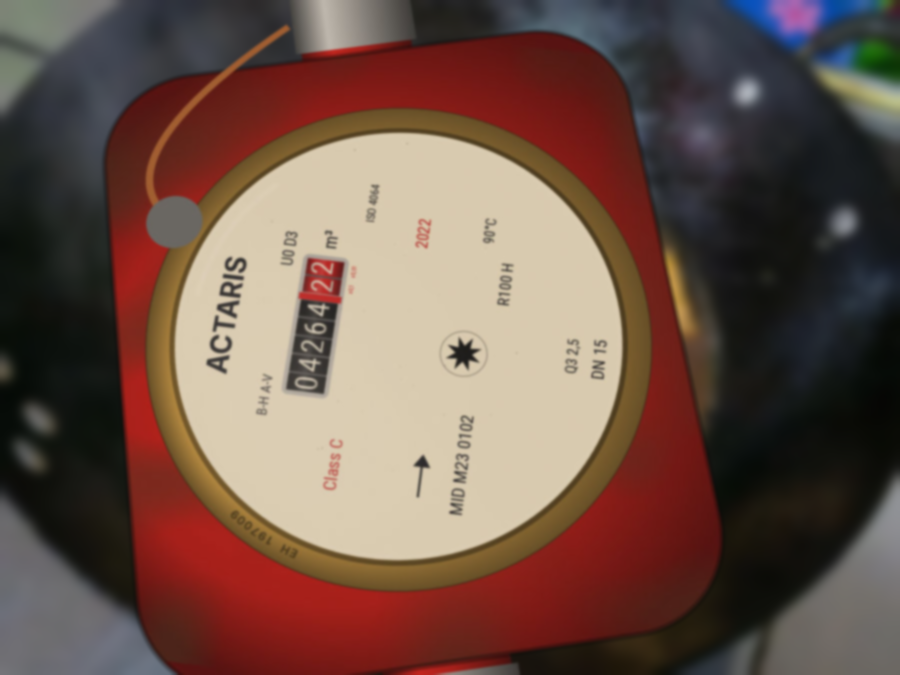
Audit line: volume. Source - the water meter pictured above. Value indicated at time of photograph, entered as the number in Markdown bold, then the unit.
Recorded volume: **4264.22** m³
